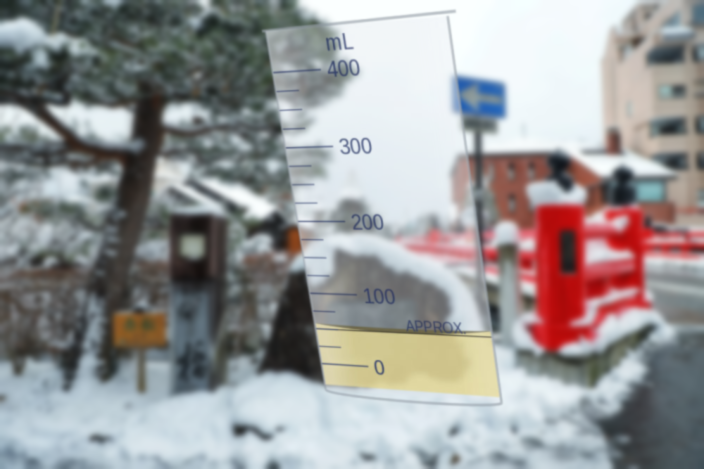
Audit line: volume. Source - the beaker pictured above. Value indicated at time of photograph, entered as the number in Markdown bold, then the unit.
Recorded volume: **50** mL
